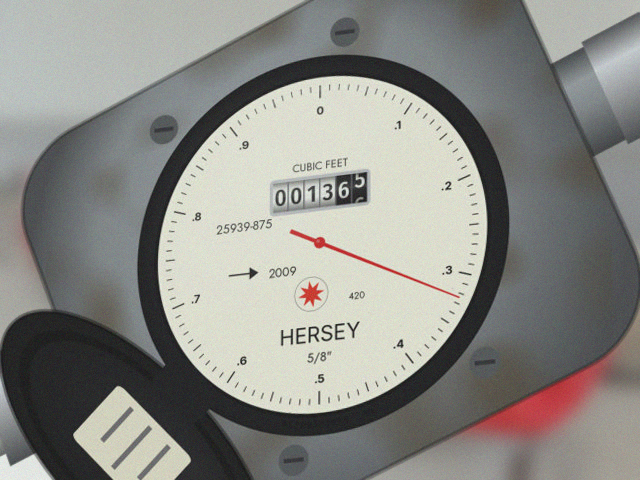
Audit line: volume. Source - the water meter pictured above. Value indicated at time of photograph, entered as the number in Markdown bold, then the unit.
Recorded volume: **1365.32** ft³
